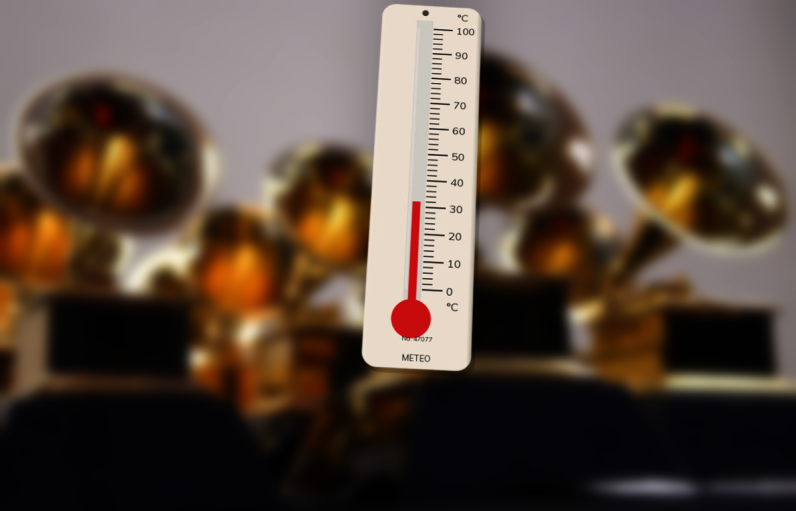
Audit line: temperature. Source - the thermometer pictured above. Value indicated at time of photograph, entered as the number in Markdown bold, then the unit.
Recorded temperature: **32** °C
